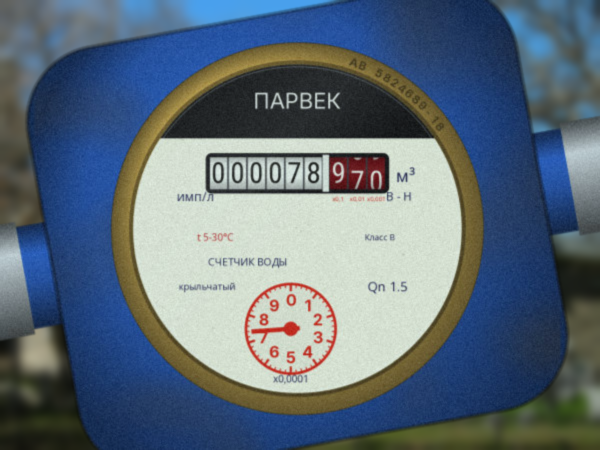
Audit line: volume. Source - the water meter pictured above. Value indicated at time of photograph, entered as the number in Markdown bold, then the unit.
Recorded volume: **78.9697** m³
